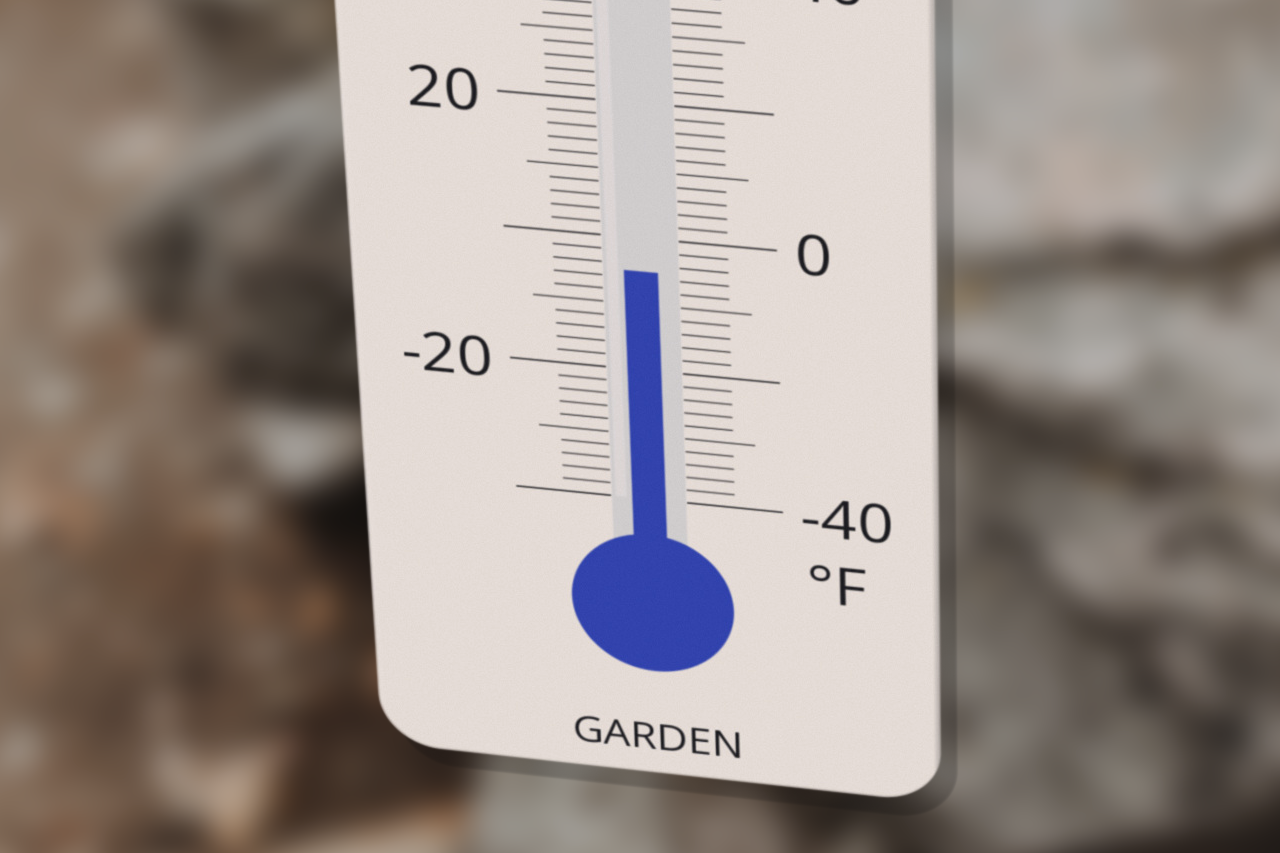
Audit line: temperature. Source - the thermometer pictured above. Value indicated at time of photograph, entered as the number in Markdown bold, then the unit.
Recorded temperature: **-5** °F
